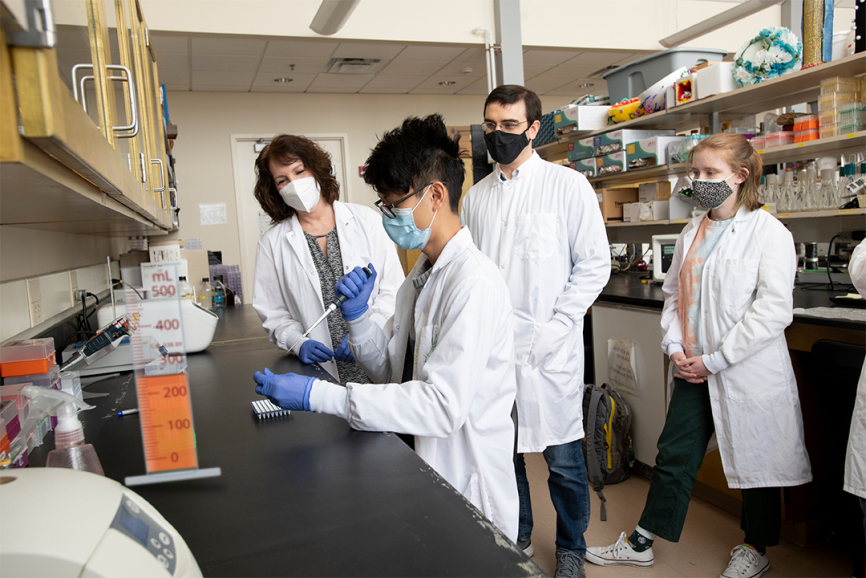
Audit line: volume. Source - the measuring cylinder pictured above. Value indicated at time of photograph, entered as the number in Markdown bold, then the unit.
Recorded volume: **250** mL
